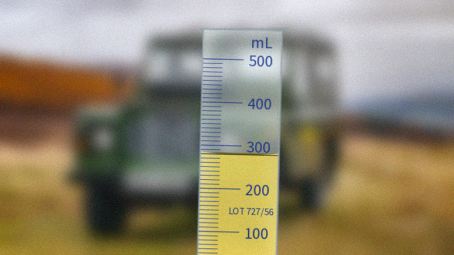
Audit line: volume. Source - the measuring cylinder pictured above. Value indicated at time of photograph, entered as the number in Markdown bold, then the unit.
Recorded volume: **280** mL
